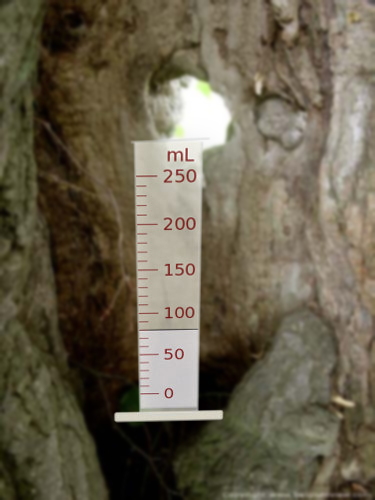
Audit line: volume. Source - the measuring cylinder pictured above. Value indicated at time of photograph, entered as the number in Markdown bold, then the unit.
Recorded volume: **80** mL
